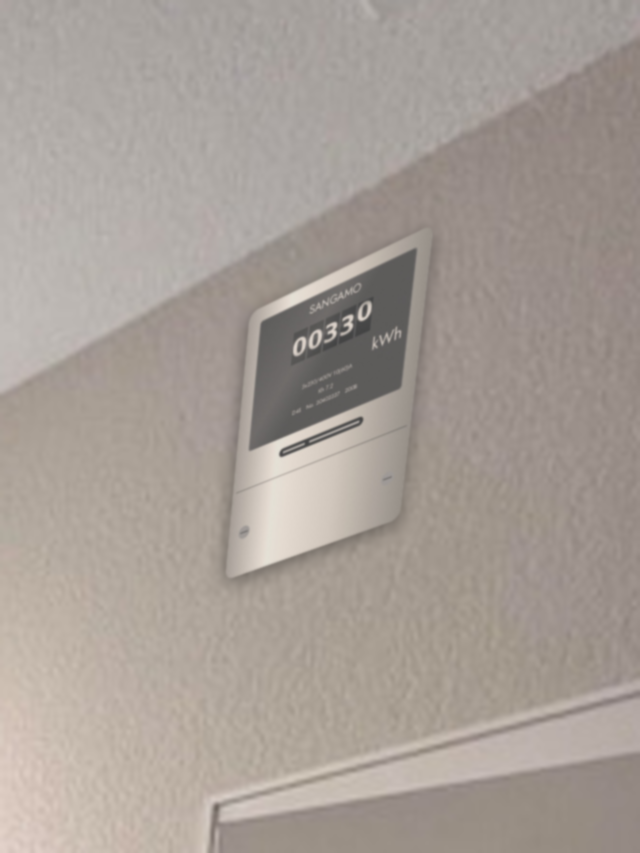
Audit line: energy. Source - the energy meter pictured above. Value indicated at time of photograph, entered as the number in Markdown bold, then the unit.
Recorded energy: **330** kWh
